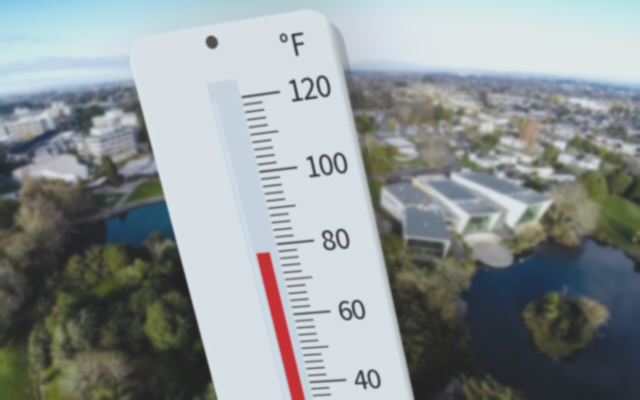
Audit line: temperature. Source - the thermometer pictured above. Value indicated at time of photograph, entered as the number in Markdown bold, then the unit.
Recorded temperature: **78** °F
